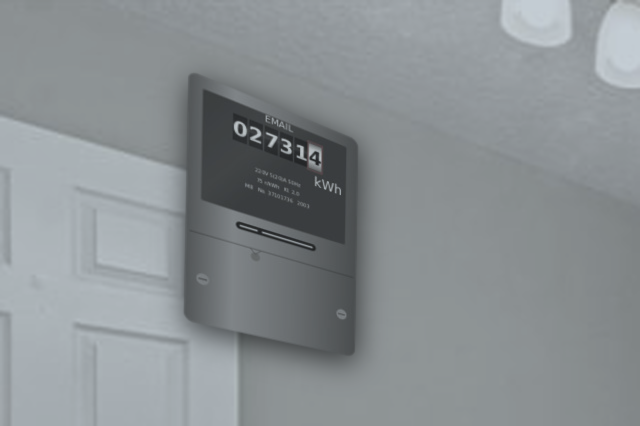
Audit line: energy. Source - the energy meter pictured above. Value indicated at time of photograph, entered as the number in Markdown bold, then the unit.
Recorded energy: **2731.4** kWh
